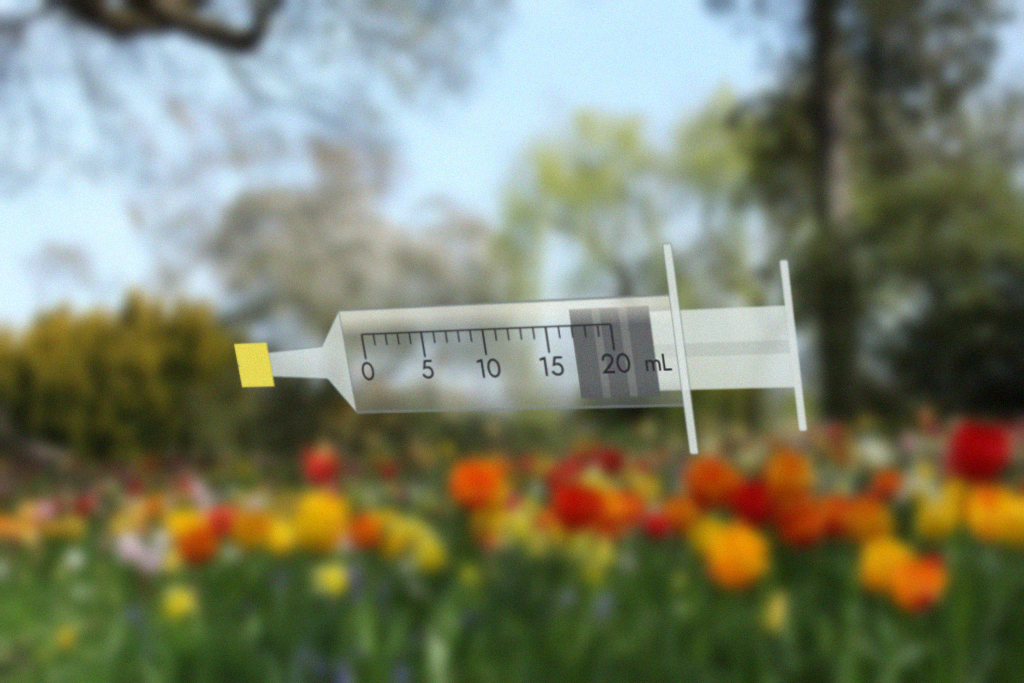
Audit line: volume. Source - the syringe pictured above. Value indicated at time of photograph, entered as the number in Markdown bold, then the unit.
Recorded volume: **17** mL
